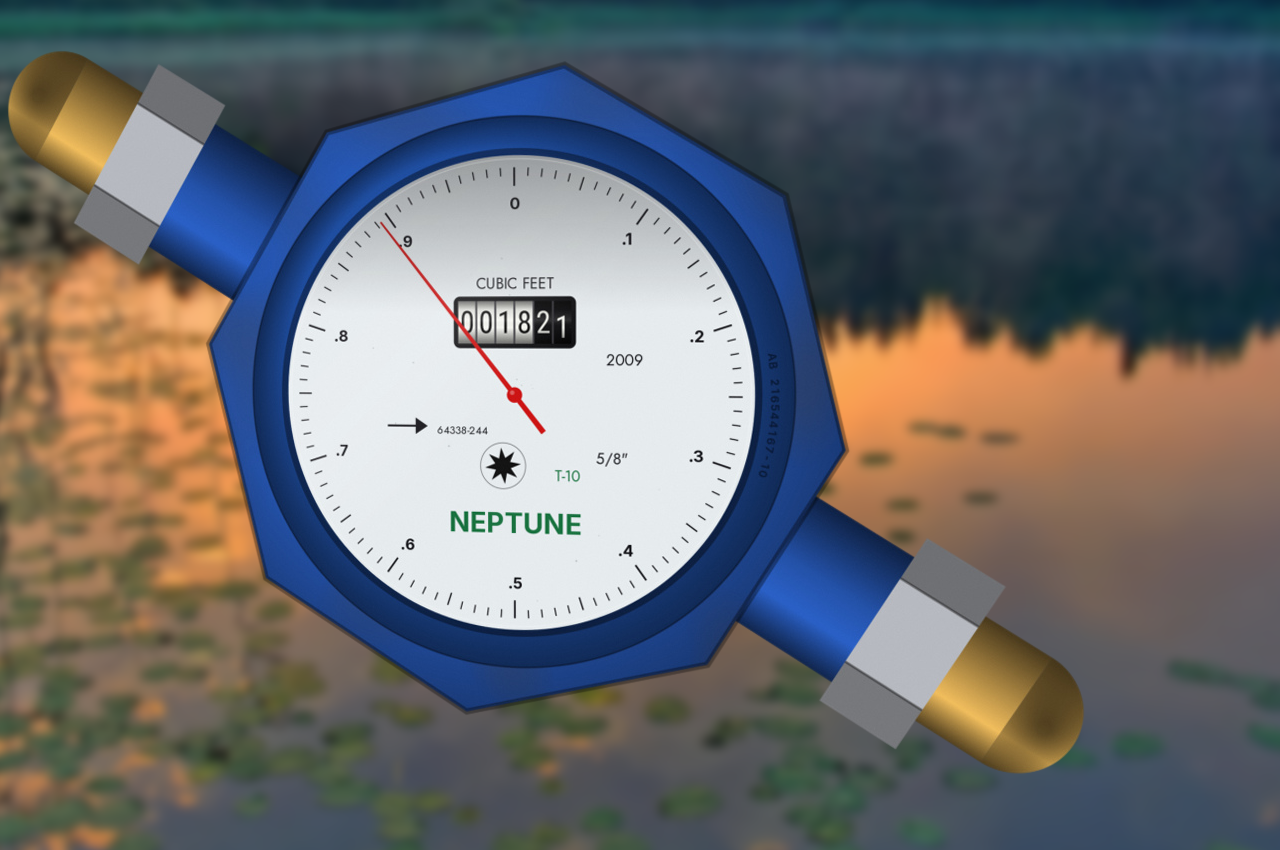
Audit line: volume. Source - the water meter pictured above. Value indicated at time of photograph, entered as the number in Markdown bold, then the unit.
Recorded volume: **1820.89** ft³
